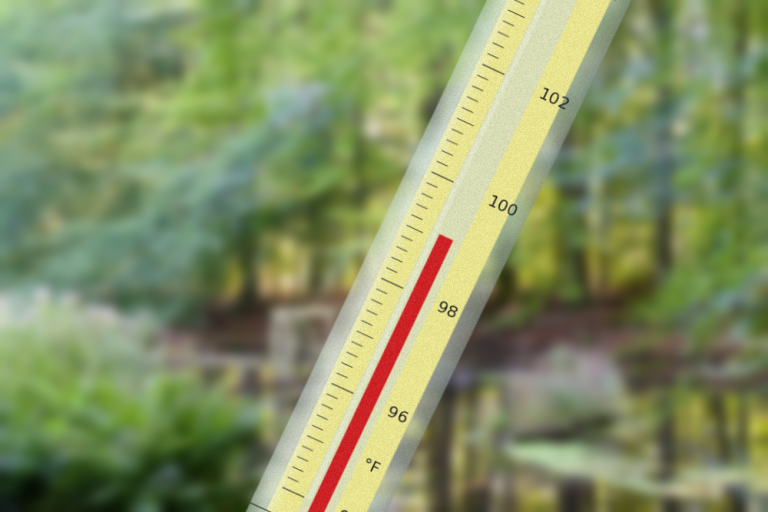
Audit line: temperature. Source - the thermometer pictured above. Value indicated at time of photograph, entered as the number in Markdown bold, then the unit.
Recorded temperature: **99.1** °F
